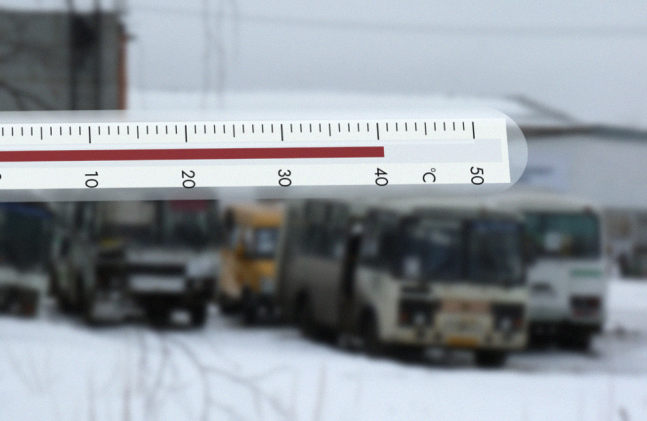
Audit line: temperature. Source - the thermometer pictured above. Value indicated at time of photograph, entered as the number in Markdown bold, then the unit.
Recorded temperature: **40.5** °C
